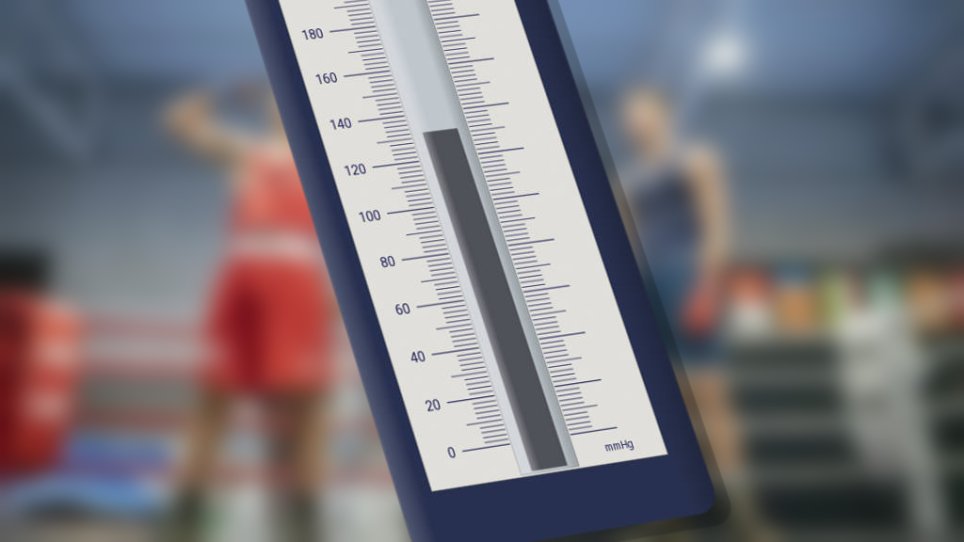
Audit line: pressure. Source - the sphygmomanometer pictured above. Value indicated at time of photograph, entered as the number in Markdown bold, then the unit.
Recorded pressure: **132** mmHg
